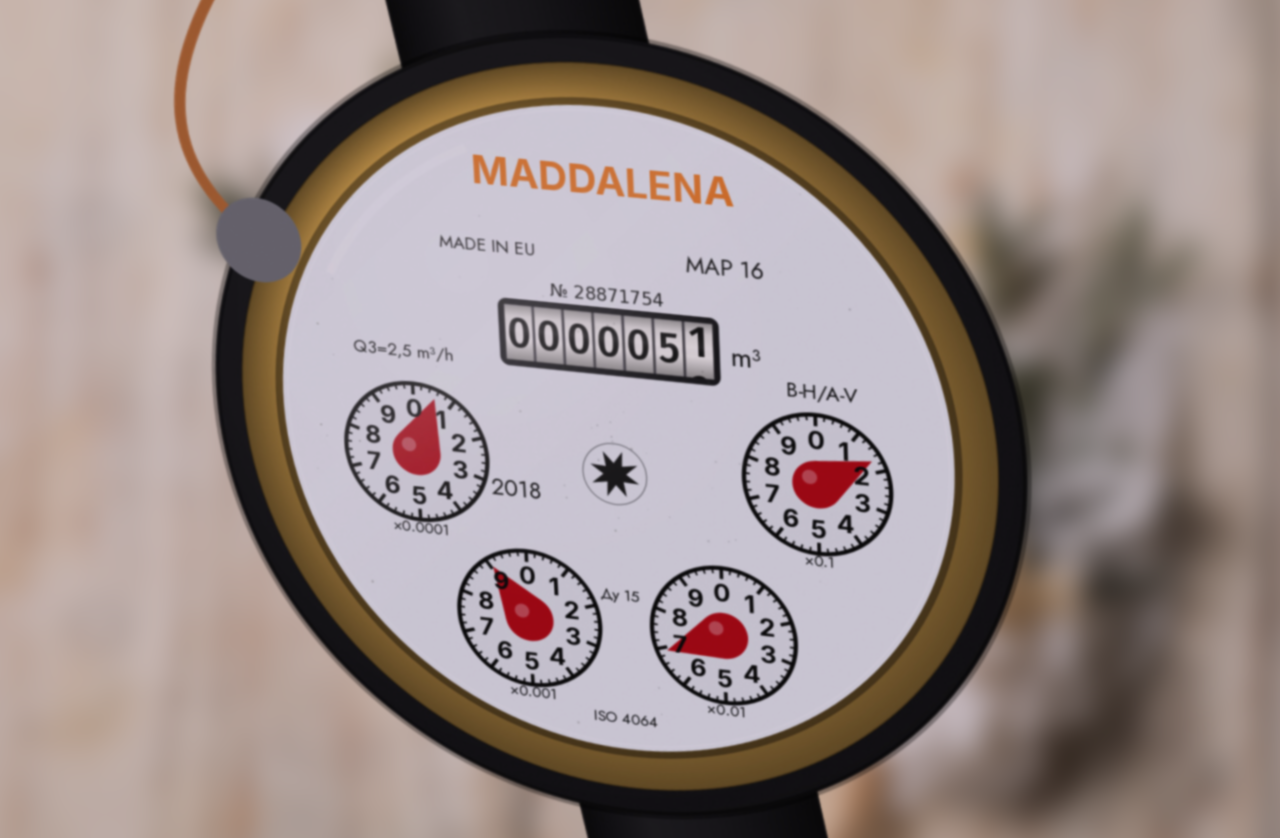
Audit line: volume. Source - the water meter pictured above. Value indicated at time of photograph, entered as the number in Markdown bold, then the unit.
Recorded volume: **51.1690** m³
